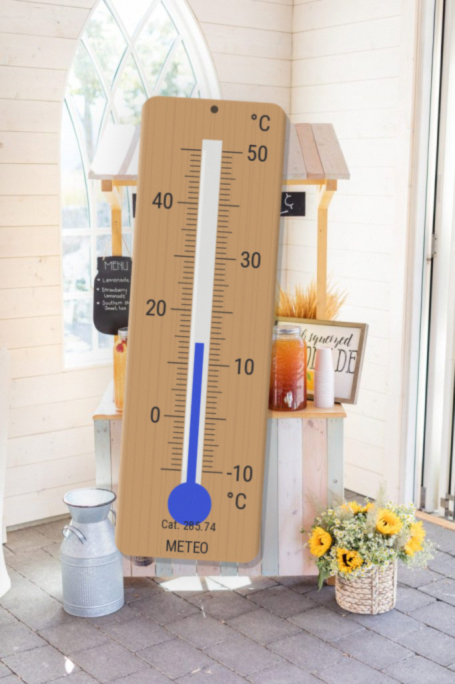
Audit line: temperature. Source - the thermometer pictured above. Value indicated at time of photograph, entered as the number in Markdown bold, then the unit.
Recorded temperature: **14** °C
